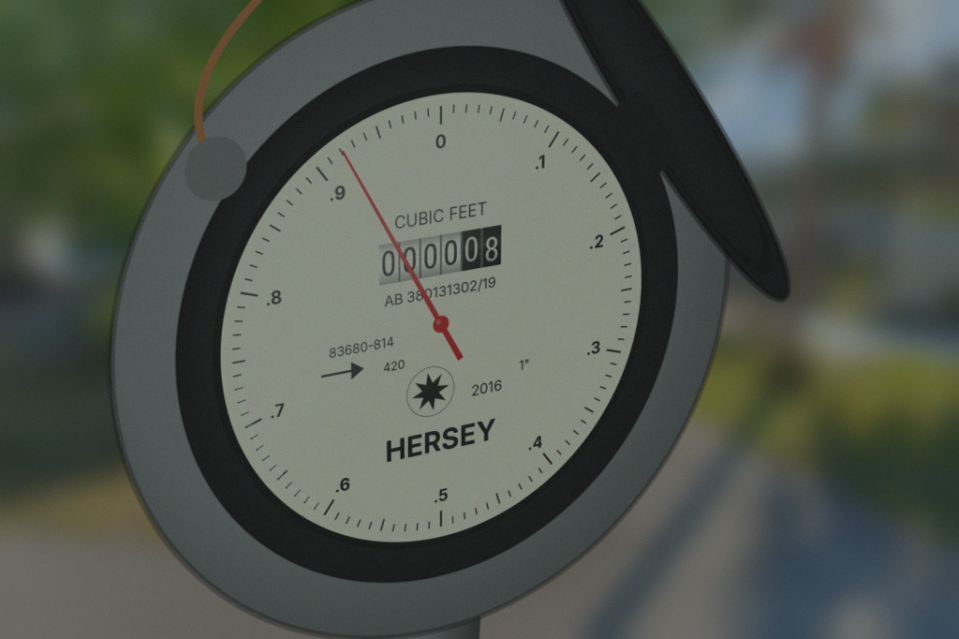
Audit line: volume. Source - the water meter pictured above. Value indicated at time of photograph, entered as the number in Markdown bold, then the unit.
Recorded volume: **7.92** ft³
